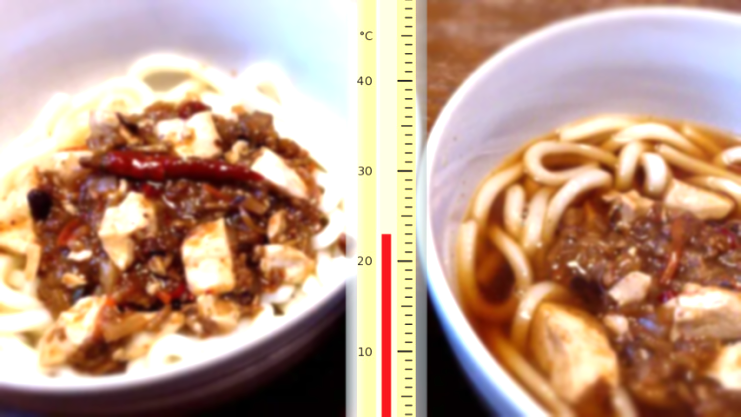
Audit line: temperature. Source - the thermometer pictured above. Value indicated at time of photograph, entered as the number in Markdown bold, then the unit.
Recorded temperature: **23** °C
